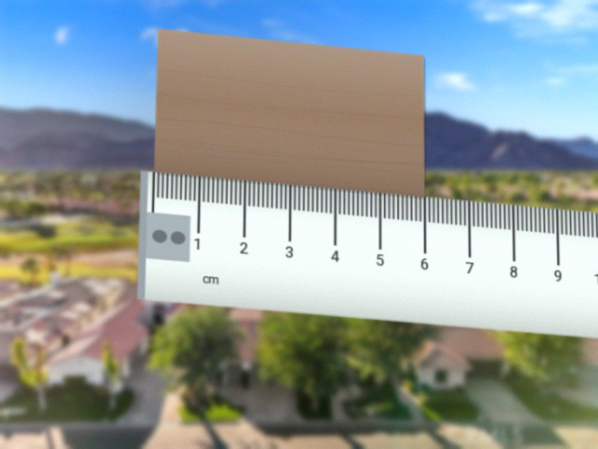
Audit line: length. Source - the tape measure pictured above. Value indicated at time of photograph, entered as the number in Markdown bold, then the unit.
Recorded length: **6** cm
